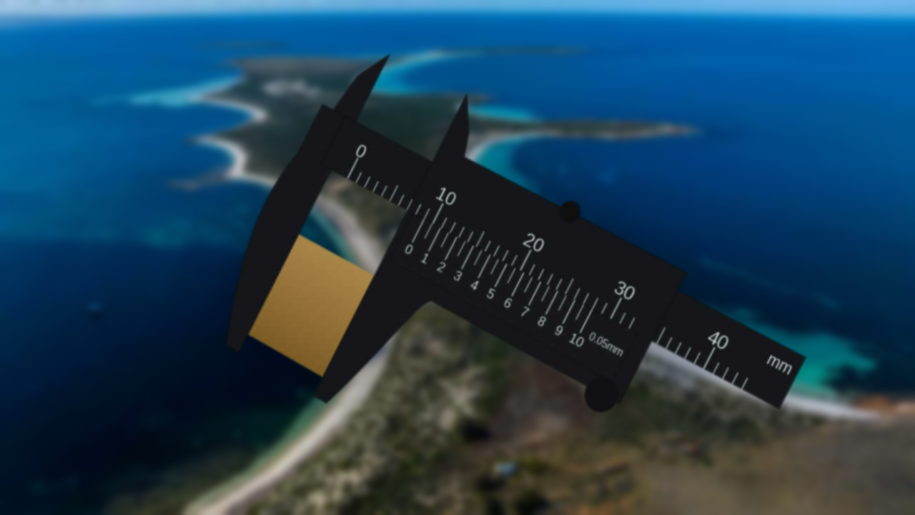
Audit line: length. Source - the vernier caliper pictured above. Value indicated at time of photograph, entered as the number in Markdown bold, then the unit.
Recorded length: **9.0** mm
